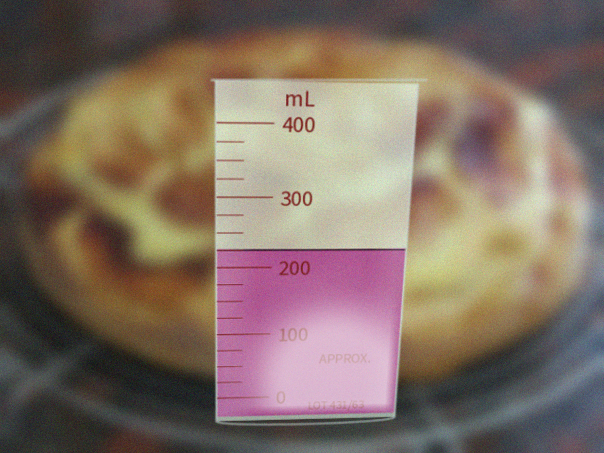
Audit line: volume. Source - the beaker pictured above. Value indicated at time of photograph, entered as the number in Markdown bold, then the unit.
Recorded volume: **225** mL
